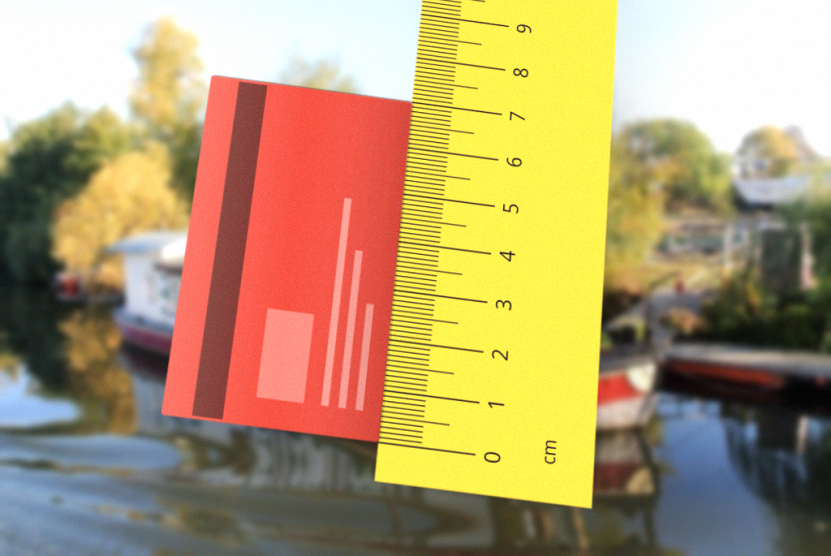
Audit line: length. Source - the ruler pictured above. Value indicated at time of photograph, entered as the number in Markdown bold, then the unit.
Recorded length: **7** cm
